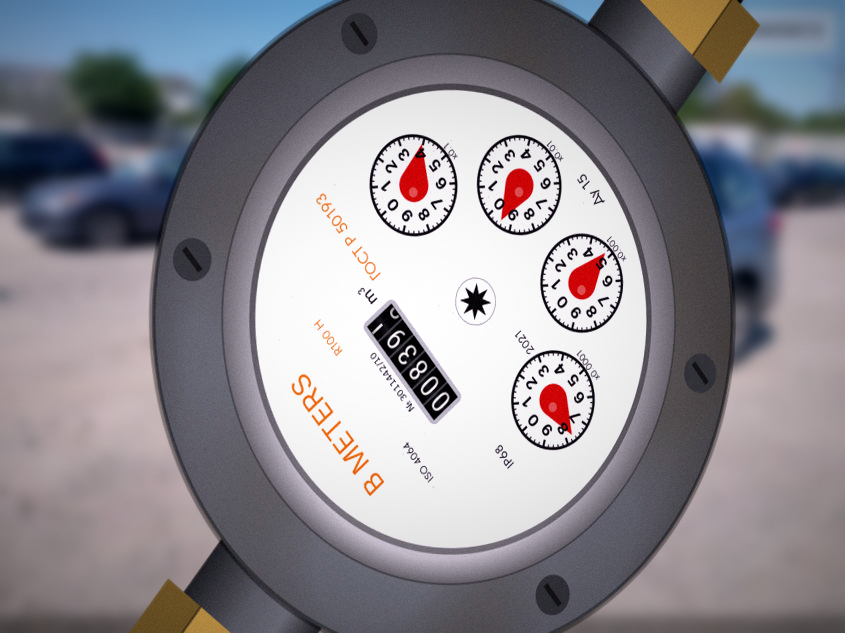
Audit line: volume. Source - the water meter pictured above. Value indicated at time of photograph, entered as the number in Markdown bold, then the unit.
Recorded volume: **8391.3947** m³
